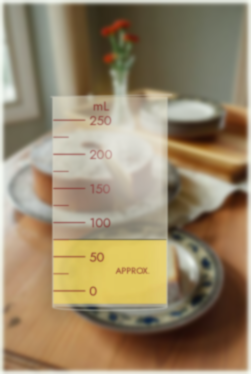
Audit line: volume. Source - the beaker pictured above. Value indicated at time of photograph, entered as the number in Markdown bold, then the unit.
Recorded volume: **75** mL
